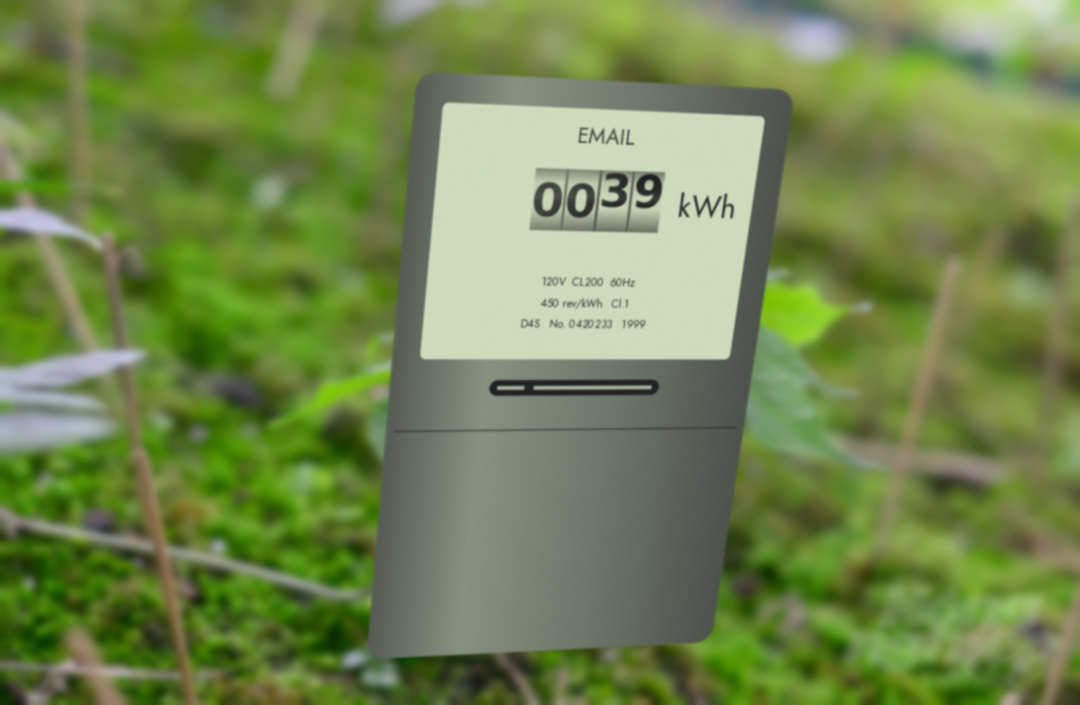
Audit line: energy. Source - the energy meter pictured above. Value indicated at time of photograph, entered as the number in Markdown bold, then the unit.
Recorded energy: **39** kWh
